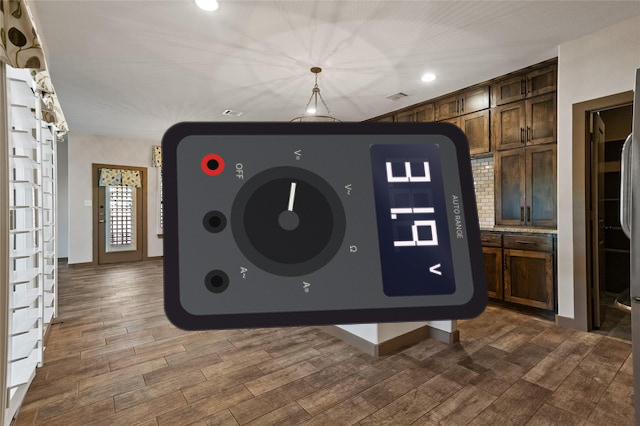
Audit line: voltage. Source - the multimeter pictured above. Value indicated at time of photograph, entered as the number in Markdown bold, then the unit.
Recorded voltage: **31.9** V
